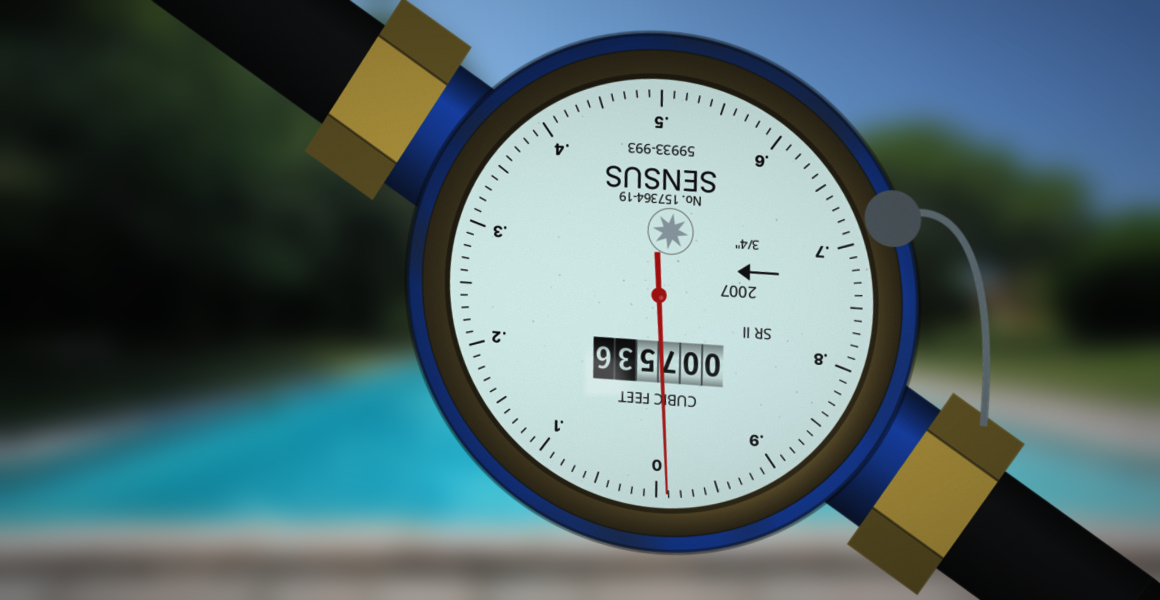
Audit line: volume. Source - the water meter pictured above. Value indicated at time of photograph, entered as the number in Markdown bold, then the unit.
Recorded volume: **7535.99** ft³
